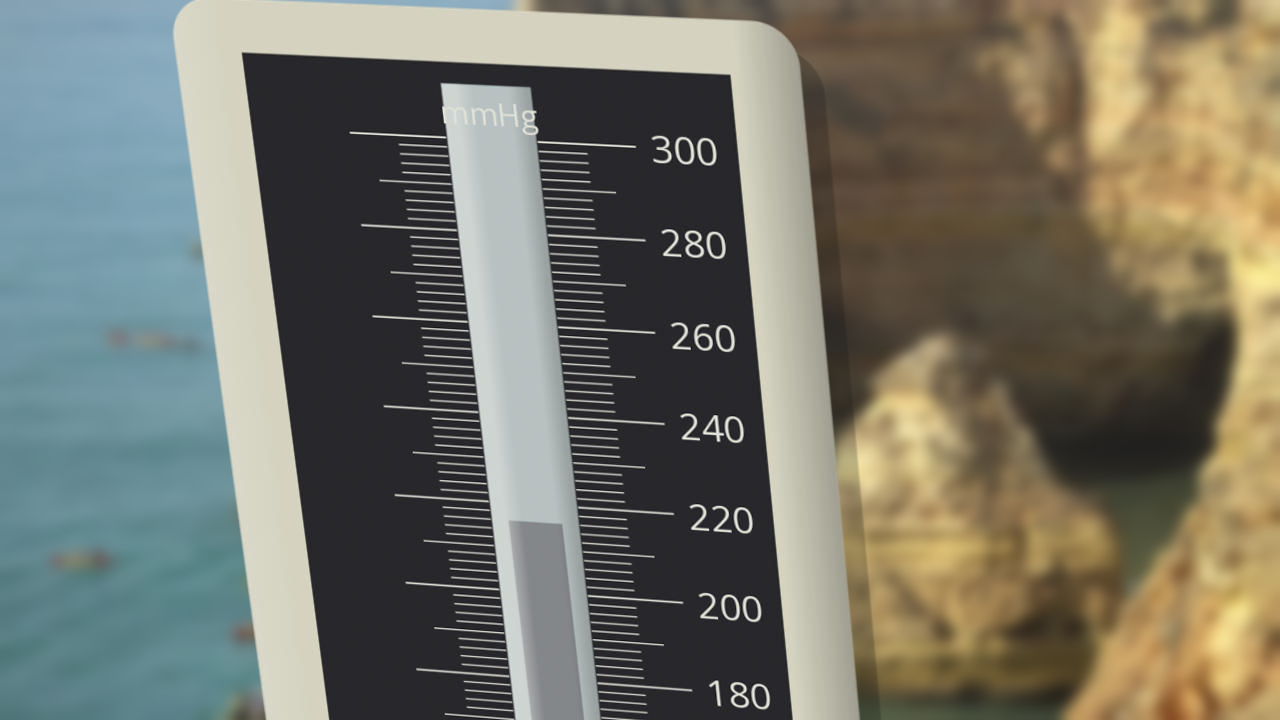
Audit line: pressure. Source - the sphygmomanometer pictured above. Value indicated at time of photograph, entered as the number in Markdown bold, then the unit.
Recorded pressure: **216** mmHg
